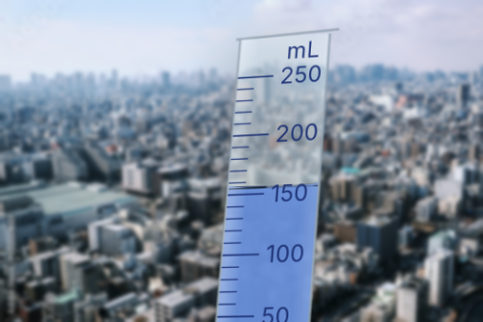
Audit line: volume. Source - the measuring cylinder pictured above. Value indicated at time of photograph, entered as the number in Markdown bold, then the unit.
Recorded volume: **155** mL
